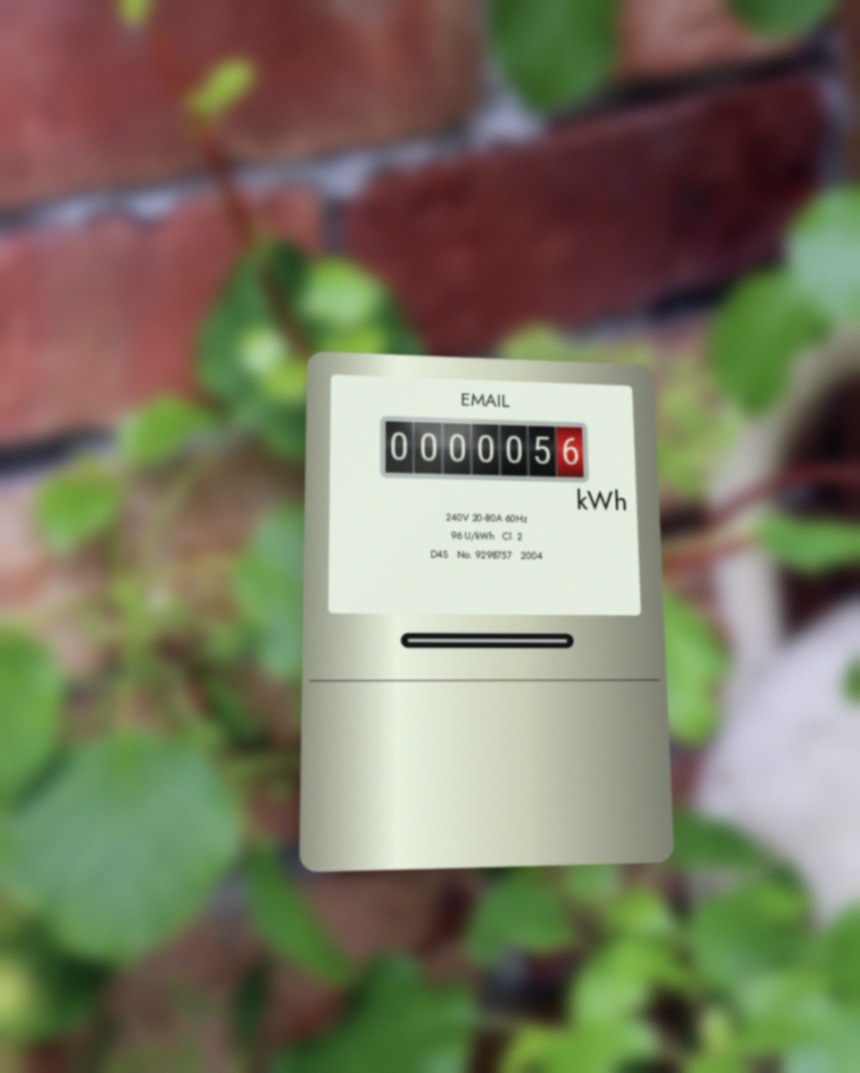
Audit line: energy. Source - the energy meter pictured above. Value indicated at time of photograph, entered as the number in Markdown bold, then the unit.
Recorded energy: **5.6** kWh
